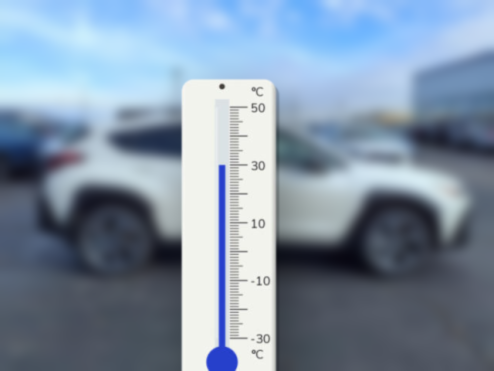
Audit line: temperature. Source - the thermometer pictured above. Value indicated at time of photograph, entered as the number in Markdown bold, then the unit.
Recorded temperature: **30** °C
